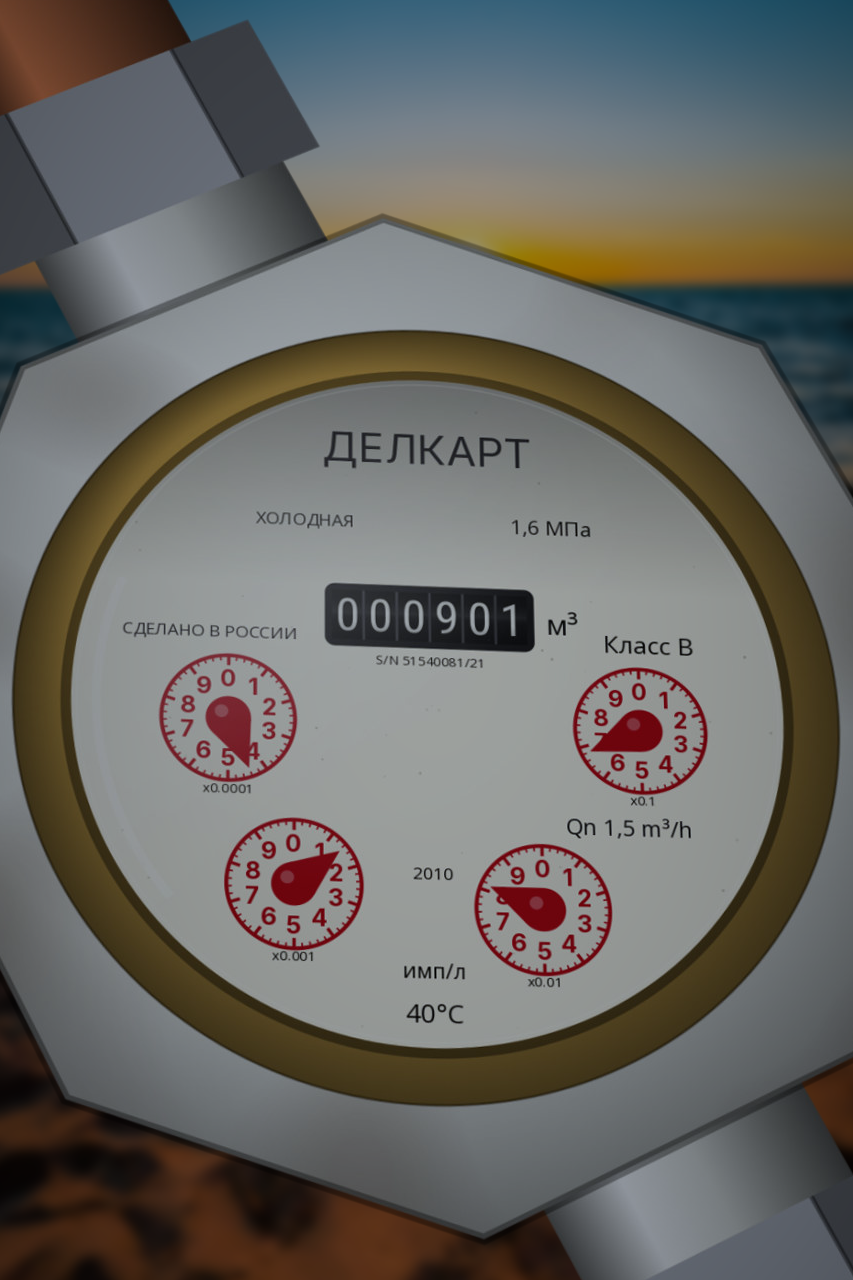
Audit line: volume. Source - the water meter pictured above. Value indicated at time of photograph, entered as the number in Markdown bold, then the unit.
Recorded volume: **901.6814** m³
